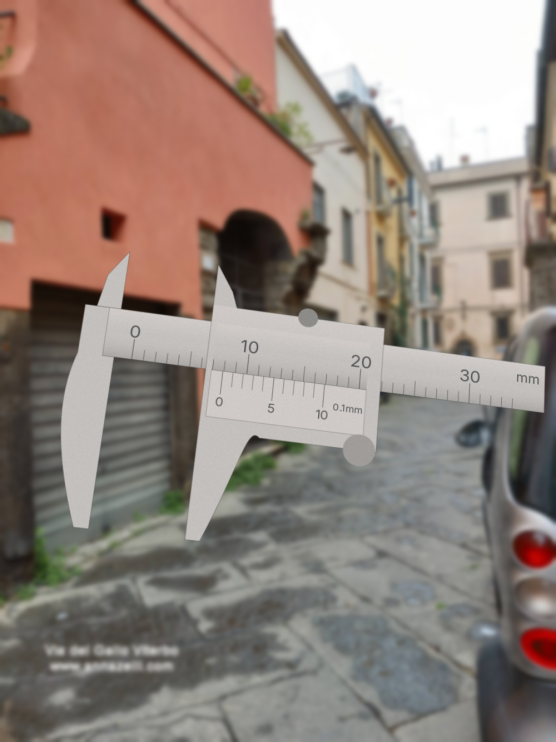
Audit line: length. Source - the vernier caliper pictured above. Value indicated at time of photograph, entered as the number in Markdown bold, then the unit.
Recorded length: **7.9** mm
